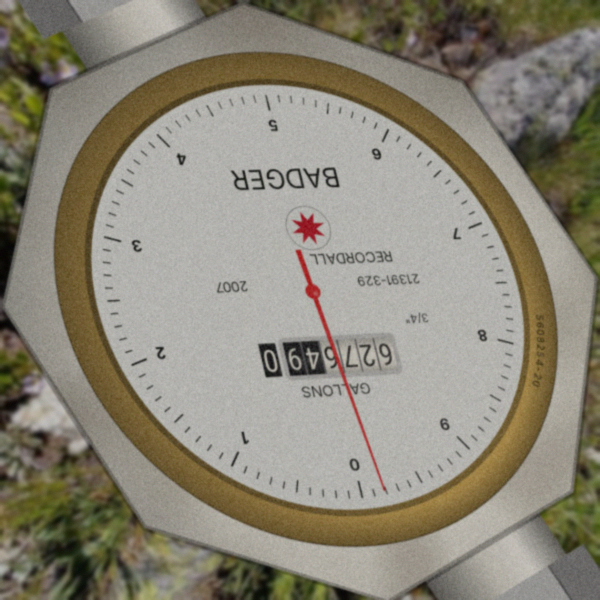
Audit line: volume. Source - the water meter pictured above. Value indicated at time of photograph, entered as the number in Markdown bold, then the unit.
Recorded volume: **6276489.8** gal
